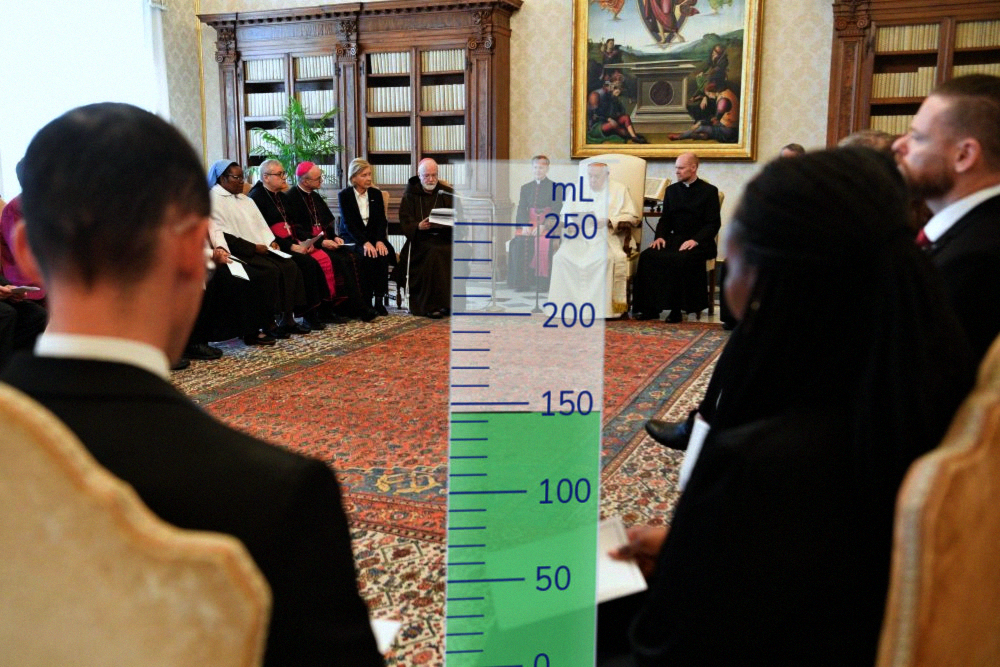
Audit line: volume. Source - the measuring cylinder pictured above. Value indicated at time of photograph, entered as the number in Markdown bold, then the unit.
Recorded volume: **145** mL
